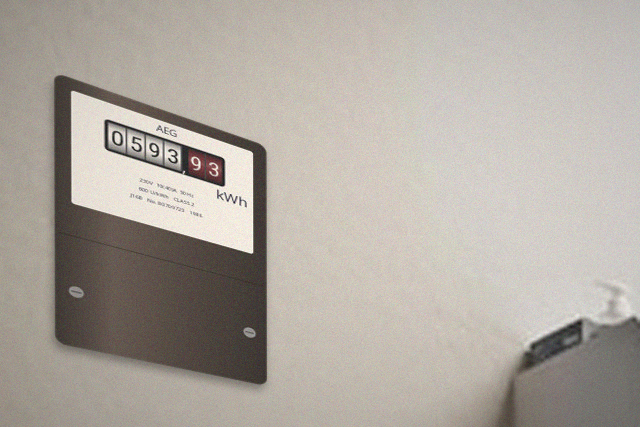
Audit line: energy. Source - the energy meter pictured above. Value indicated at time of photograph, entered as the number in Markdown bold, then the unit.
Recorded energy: **593.93** kWh
